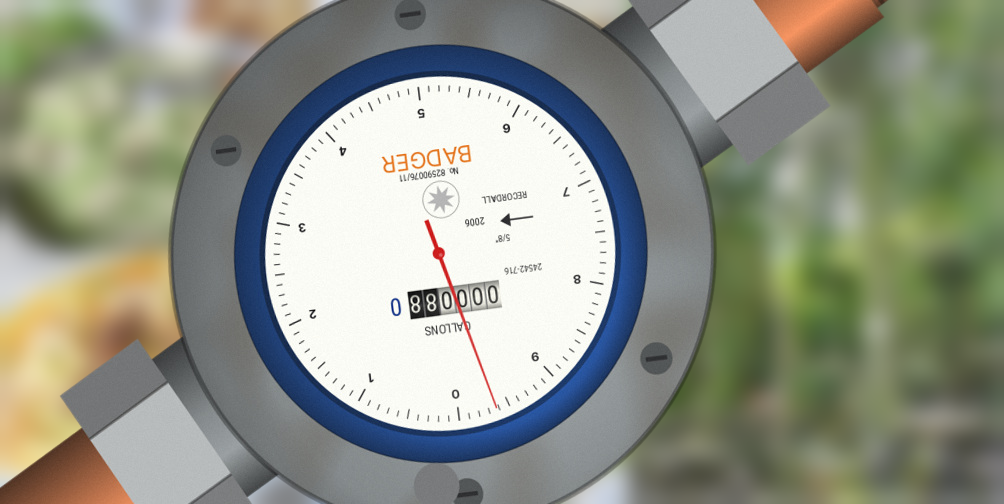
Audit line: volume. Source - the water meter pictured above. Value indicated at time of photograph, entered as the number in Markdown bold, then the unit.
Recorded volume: **879.6** gal
